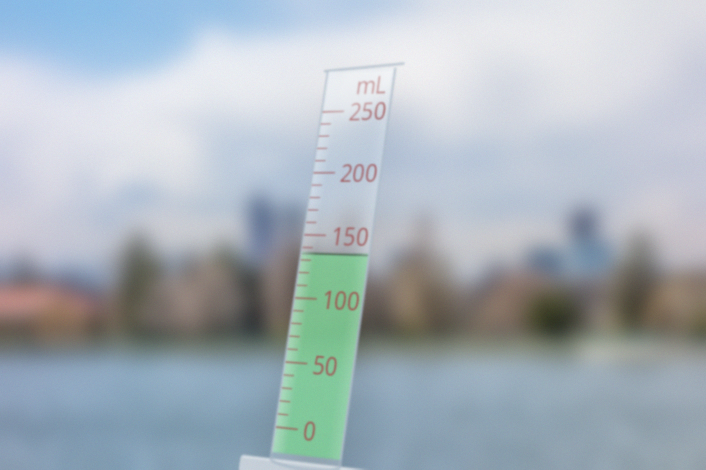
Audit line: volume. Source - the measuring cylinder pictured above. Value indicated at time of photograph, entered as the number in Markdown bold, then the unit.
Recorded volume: **135** mL
